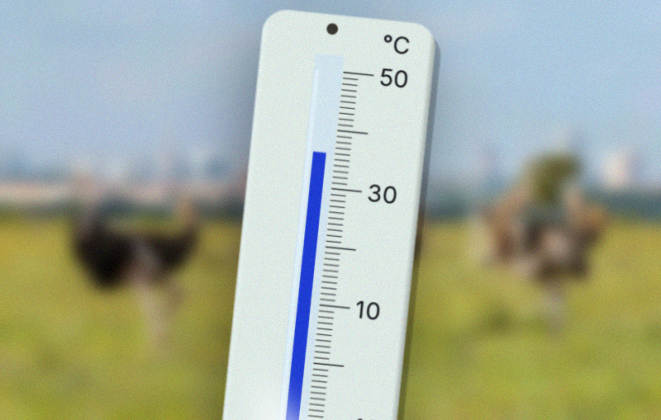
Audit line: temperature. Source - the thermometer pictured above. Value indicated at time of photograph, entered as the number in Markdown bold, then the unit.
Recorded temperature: **36** °C
